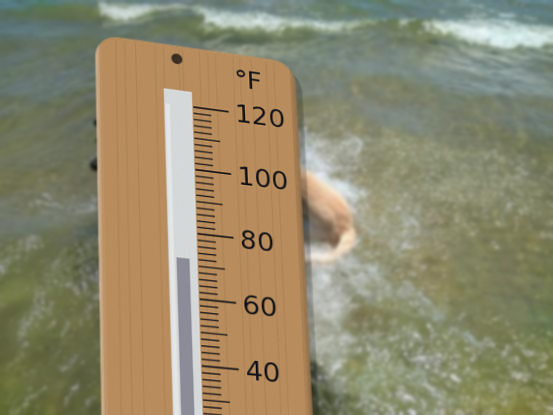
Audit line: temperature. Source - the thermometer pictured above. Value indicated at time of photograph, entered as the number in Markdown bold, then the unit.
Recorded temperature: **72** °F
